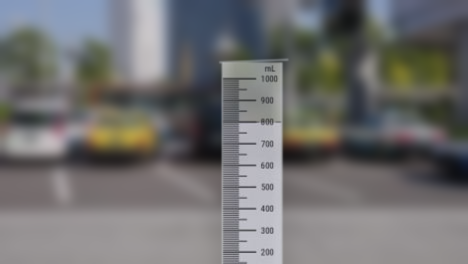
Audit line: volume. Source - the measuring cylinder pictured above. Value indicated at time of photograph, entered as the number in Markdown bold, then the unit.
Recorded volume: **800** mL
